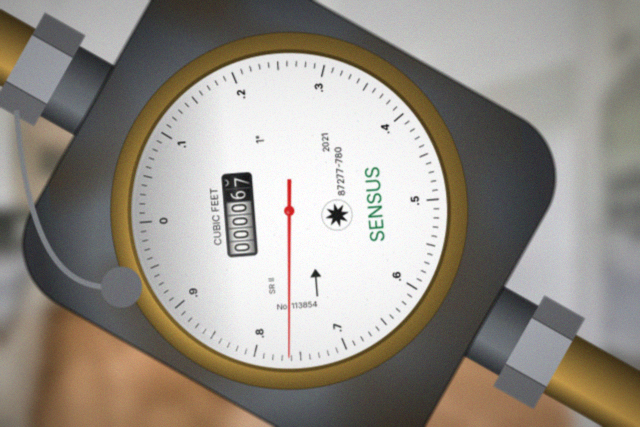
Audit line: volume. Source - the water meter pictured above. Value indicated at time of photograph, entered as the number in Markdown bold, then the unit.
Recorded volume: **66.76** ft³
